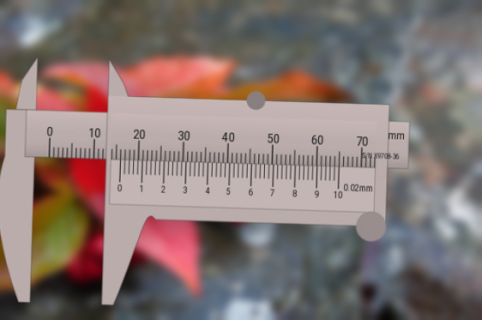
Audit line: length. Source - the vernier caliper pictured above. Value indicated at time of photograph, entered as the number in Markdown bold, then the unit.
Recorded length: **16.0** mm
